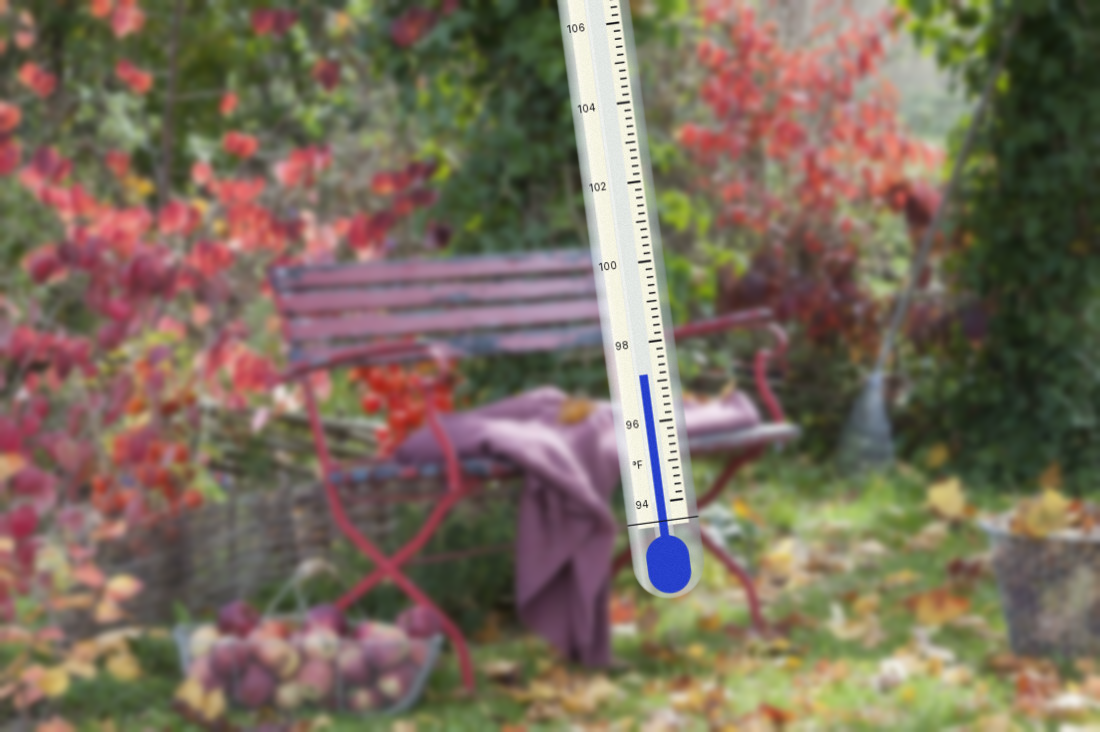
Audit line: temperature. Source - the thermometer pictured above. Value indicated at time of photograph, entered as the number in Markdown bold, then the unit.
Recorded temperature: **97.2** °F
